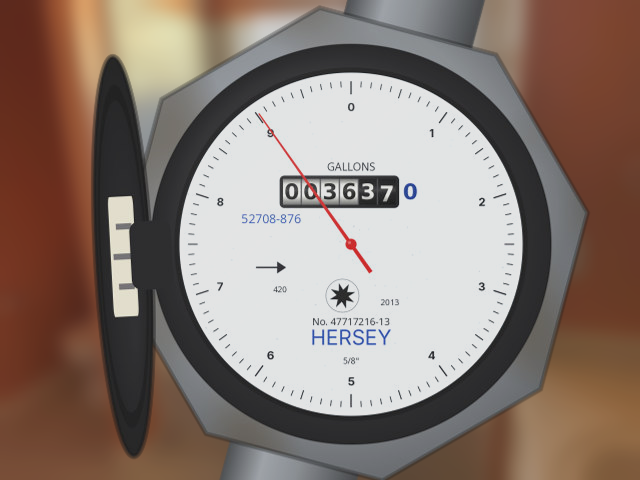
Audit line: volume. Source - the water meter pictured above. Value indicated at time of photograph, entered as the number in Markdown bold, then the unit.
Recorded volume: **36369.0** gal
